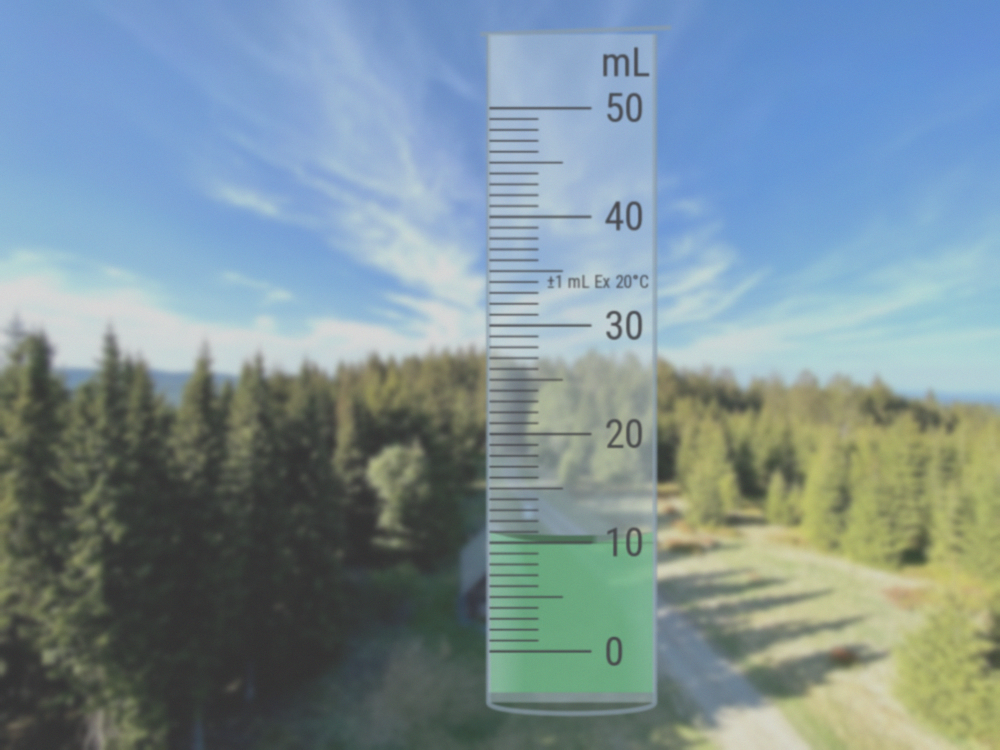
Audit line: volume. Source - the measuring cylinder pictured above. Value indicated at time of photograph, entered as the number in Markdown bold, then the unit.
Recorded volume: **10** mL
